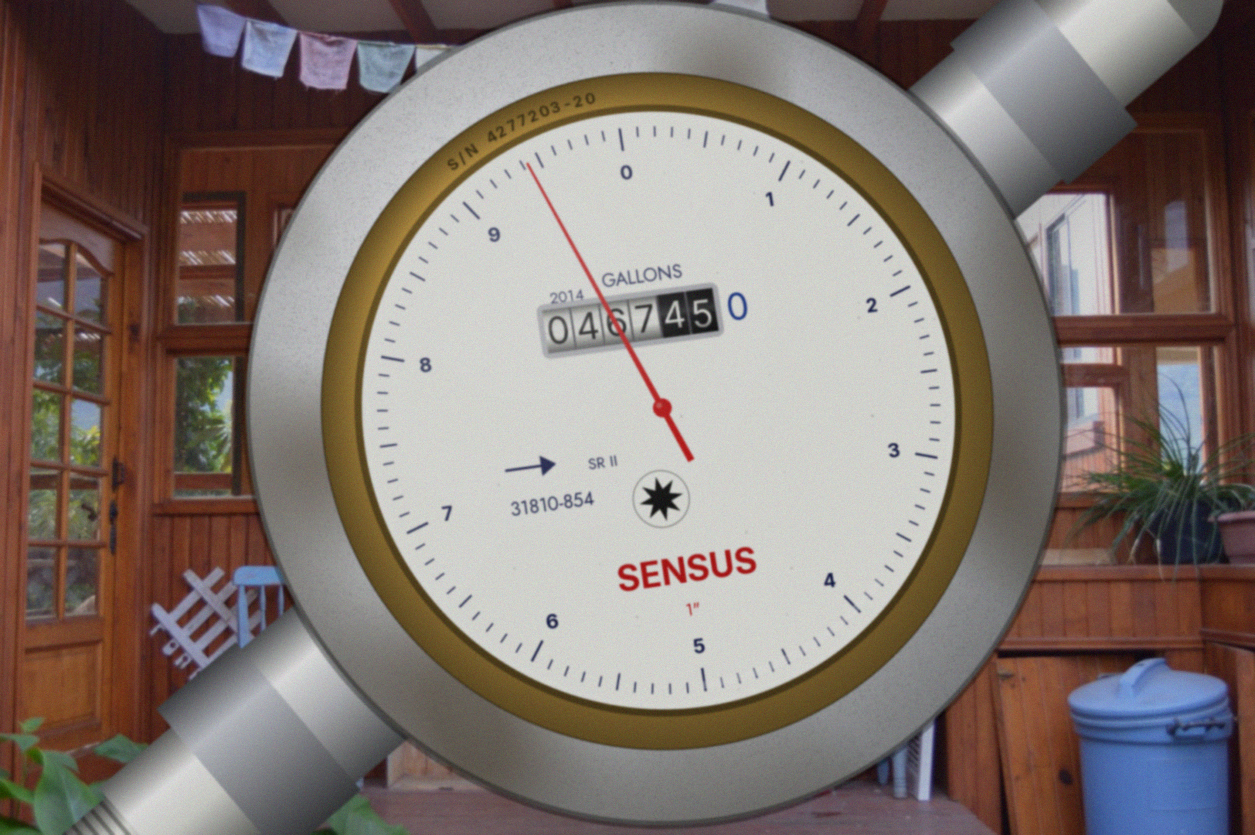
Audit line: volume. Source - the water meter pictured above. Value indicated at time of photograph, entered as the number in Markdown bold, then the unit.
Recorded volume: **467449.4** gal
